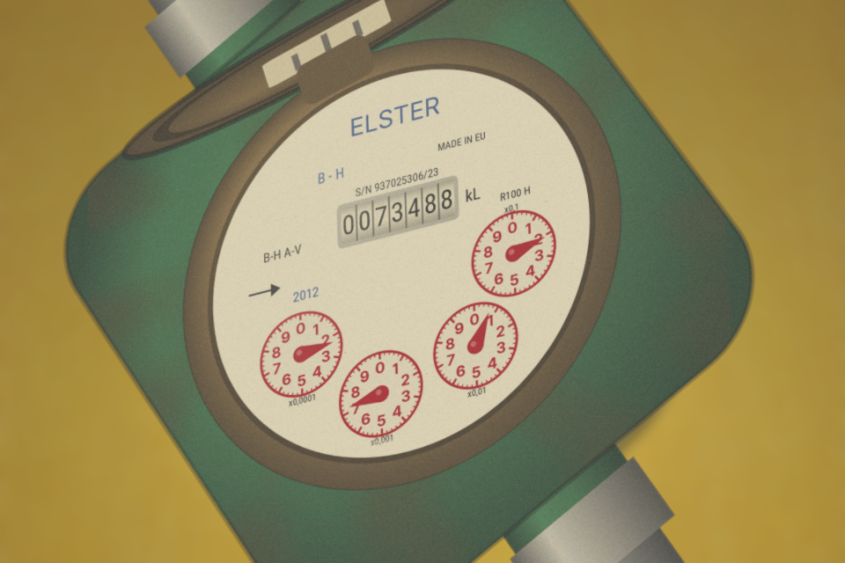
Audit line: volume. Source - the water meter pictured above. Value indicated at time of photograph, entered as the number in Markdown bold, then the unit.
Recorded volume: **73488.2072** kL
